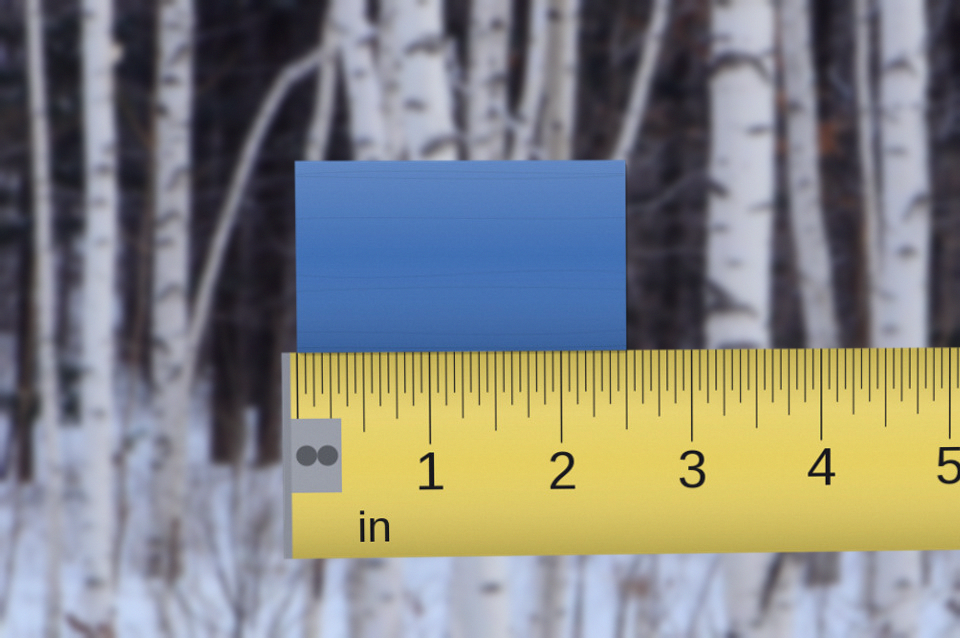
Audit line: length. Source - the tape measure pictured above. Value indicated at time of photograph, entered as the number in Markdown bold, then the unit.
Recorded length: **2.5** in
